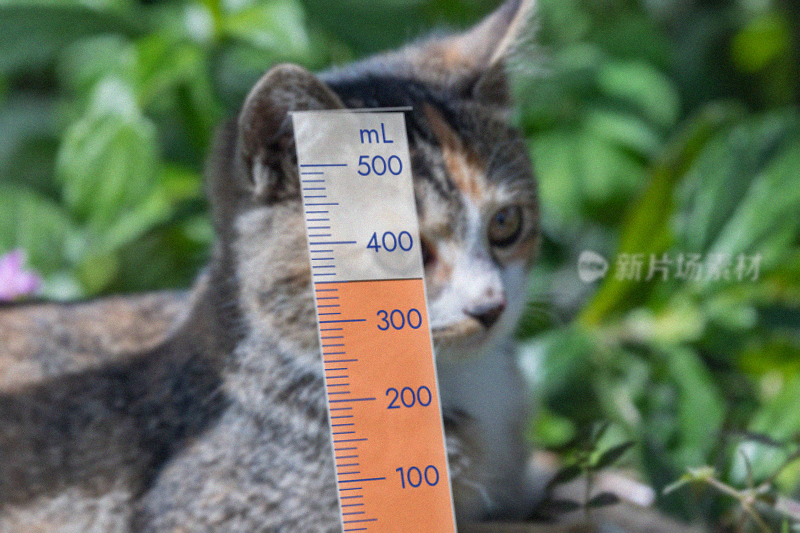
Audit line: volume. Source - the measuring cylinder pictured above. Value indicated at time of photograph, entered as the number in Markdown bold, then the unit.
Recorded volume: **350** mL
